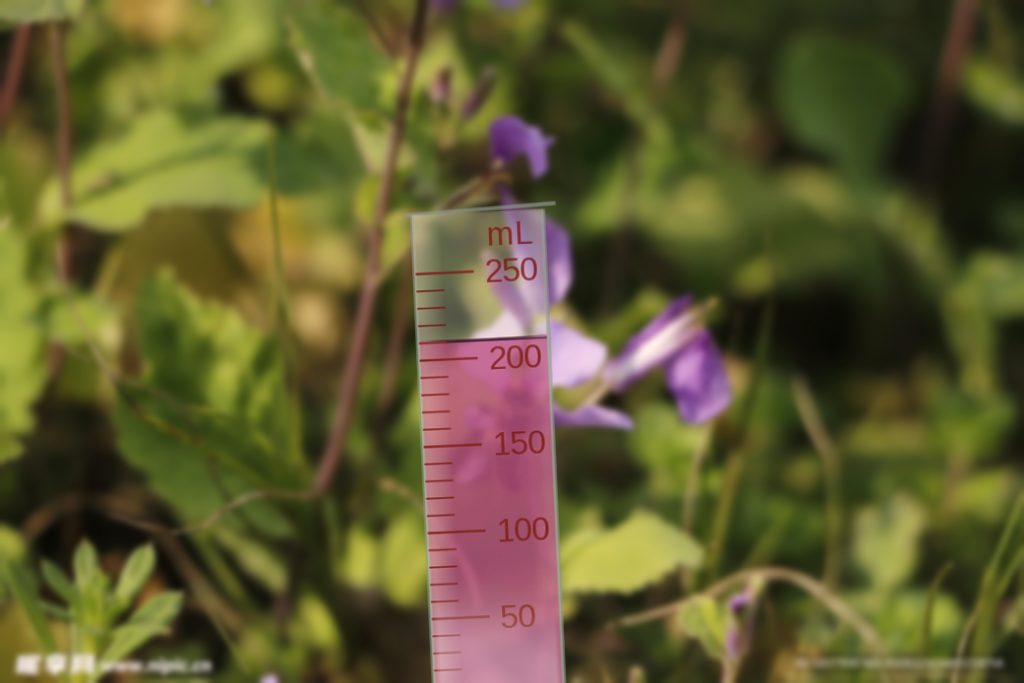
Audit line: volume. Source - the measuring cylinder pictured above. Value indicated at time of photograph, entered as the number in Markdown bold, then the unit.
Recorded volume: **210** mL
